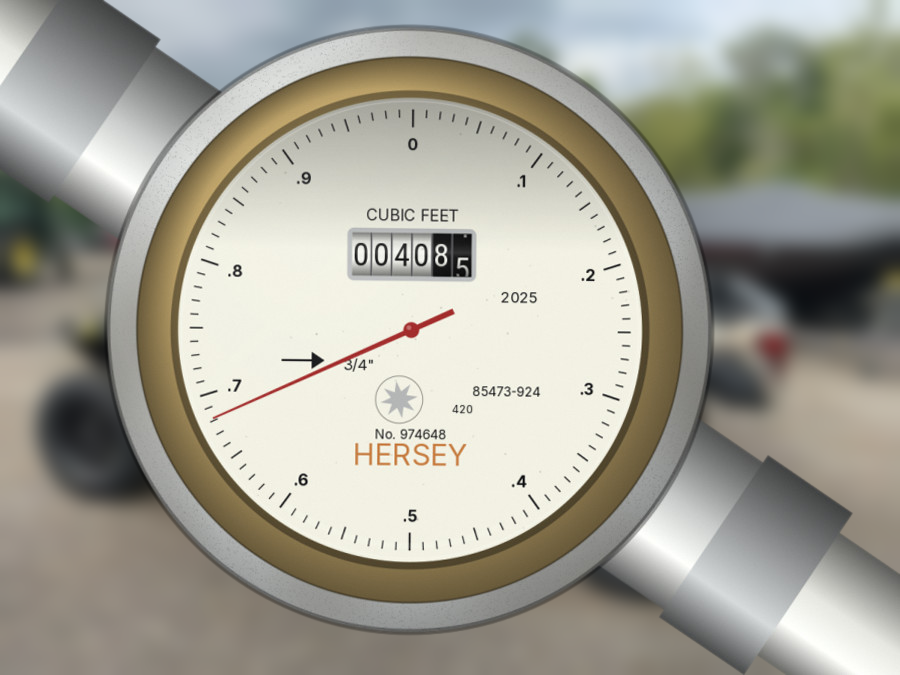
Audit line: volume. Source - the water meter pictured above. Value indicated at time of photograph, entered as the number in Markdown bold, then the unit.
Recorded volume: **4084.68** ft³
